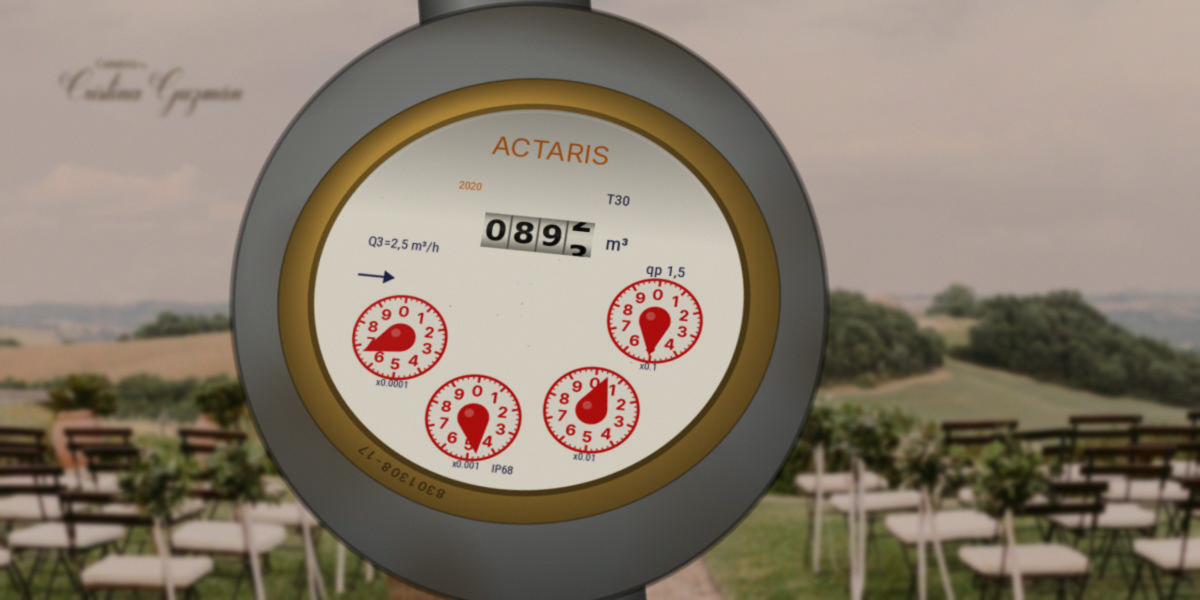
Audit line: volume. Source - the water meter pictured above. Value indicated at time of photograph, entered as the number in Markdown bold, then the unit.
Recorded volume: **892.5046** m³
